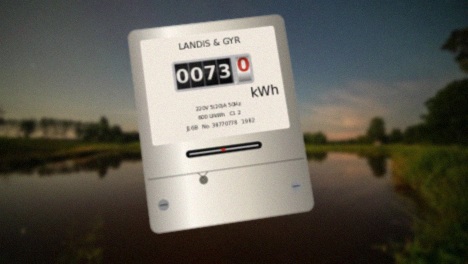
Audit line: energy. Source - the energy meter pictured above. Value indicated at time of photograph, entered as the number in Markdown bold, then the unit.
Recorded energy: **73.0** kWh
